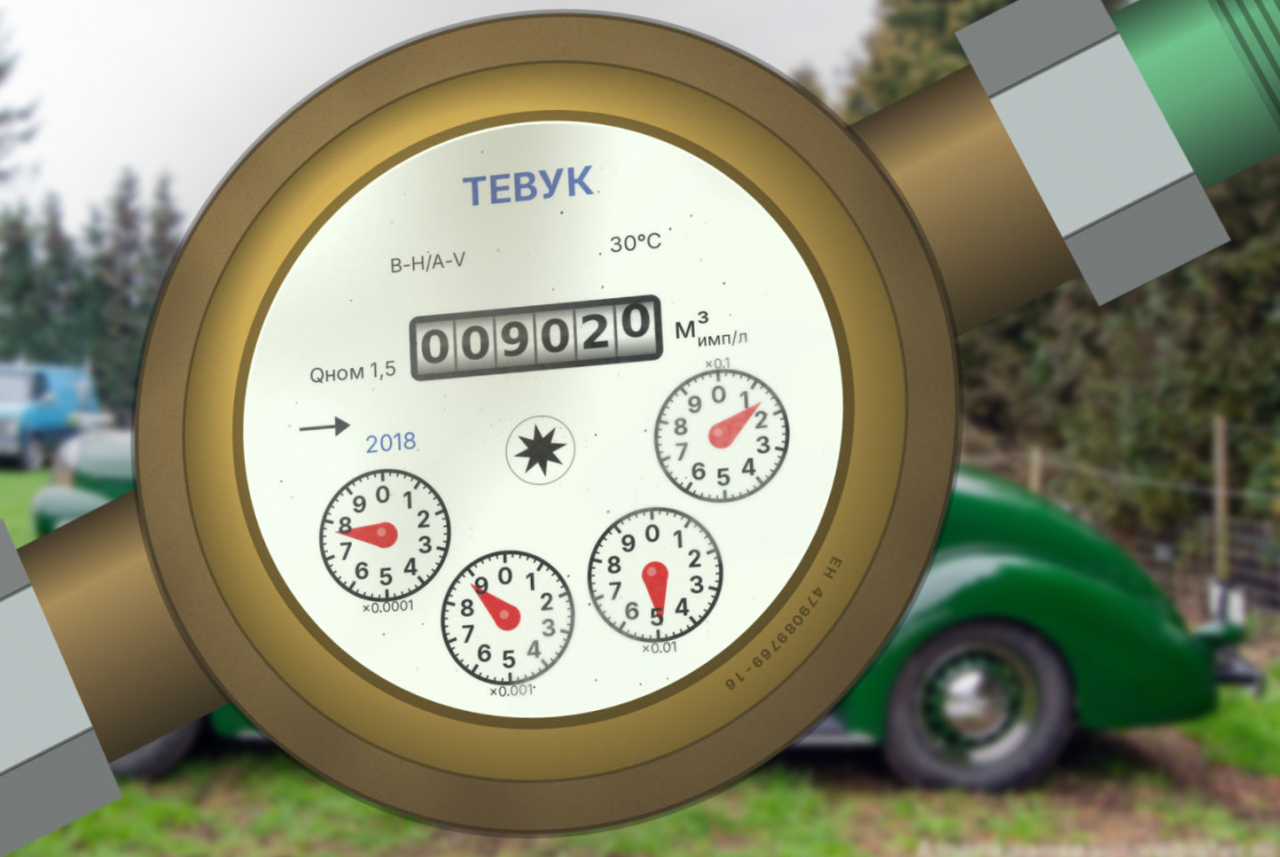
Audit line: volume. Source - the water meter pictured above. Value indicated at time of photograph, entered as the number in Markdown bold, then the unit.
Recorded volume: **9020.1487** m³
